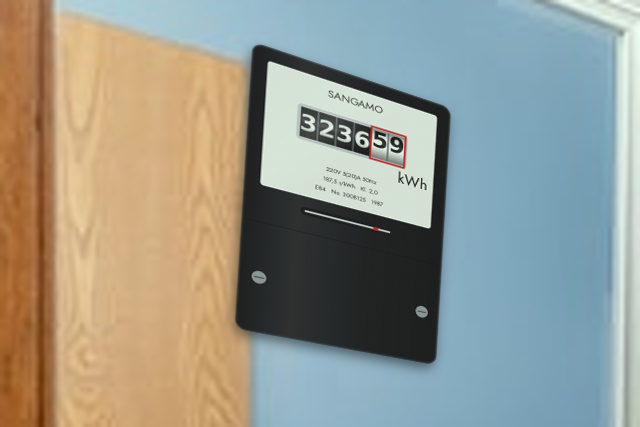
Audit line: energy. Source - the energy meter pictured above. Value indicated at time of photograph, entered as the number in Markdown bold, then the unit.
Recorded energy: **3236.59** kWh
